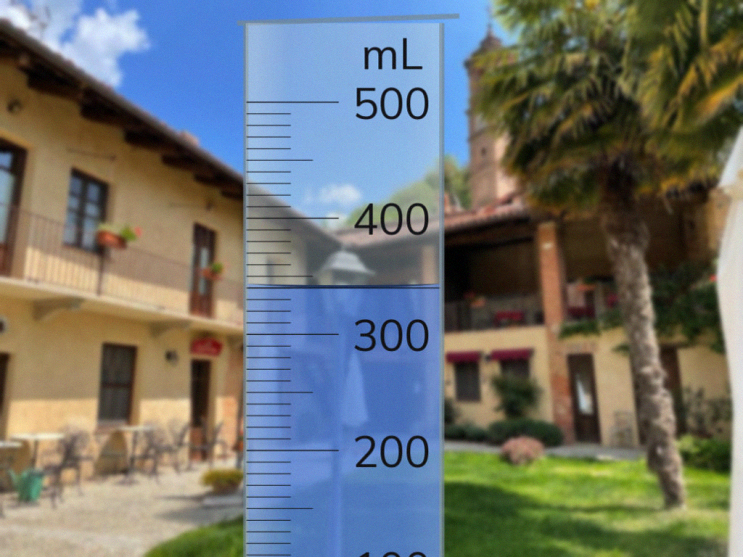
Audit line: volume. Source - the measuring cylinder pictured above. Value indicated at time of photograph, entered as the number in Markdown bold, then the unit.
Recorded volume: **340** mL
